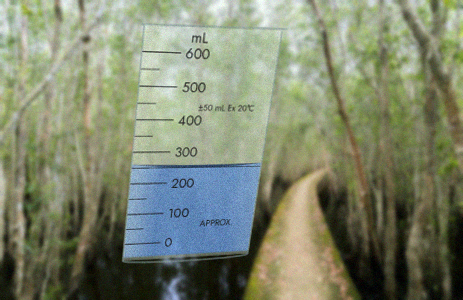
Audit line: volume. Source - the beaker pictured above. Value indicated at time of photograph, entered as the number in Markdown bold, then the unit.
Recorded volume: **250** mL
